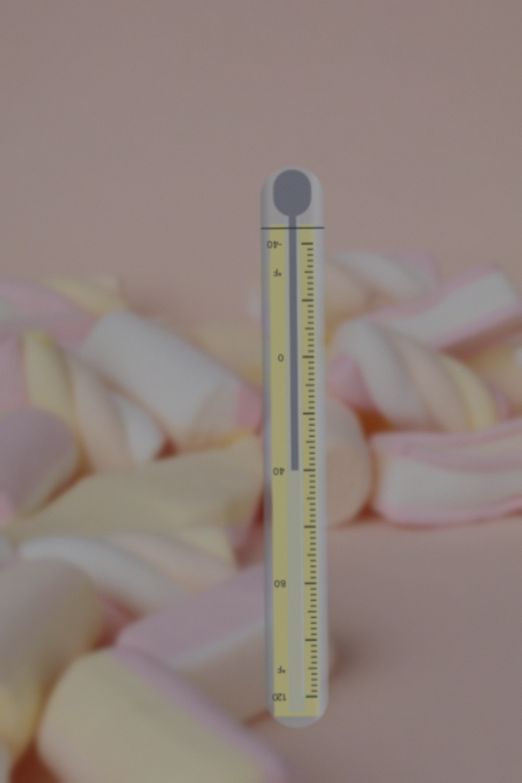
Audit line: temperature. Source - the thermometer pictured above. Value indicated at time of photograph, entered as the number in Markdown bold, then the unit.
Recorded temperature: **40** °F
